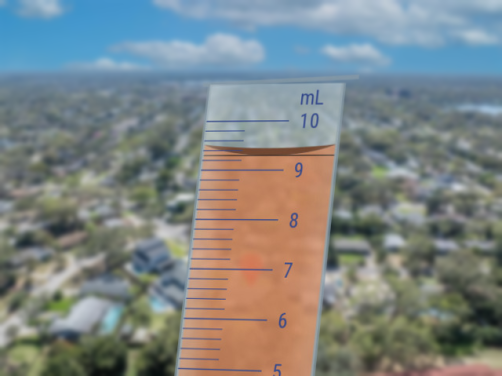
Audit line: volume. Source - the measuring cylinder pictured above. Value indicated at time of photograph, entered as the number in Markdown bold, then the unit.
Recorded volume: **9.3** mL
